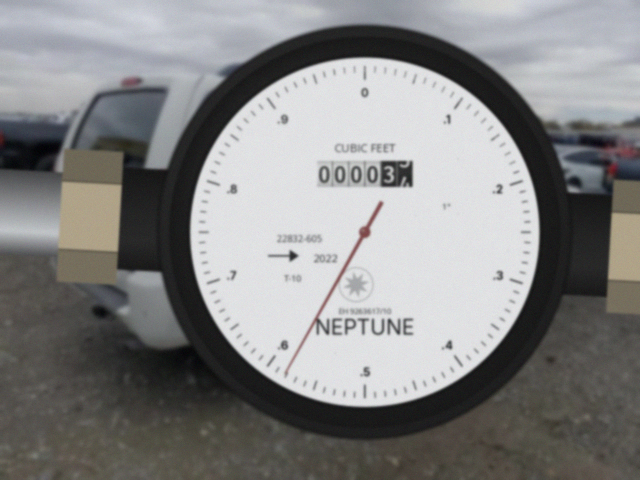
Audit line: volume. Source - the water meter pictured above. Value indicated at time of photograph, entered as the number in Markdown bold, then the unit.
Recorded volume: **33.58** ft³
